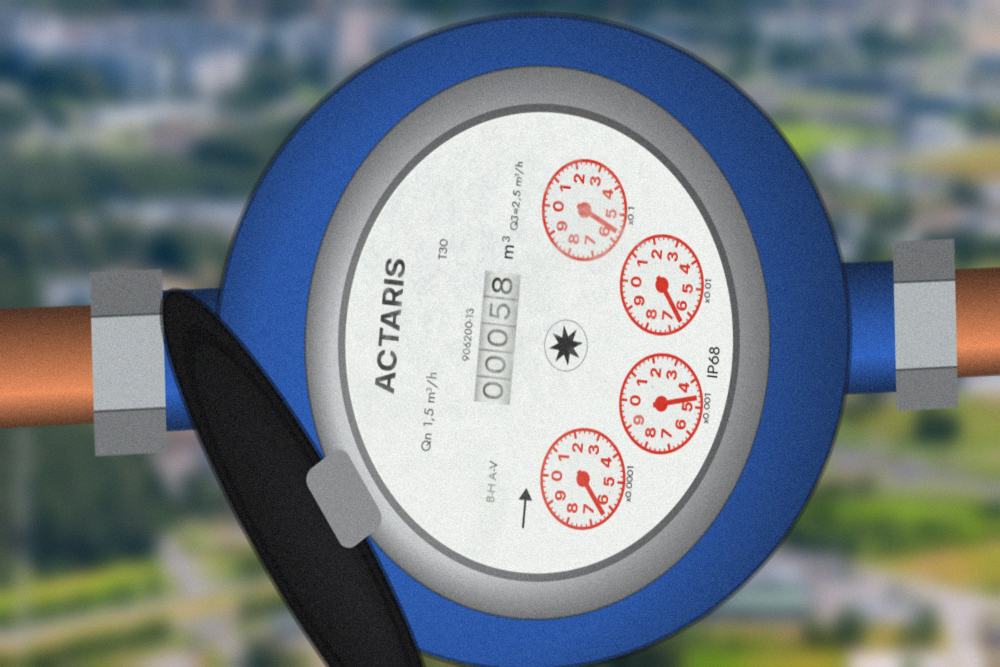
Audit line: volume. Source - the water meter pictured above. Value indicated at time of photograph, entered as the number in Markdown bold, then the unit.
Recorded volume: **58.5646** m³
